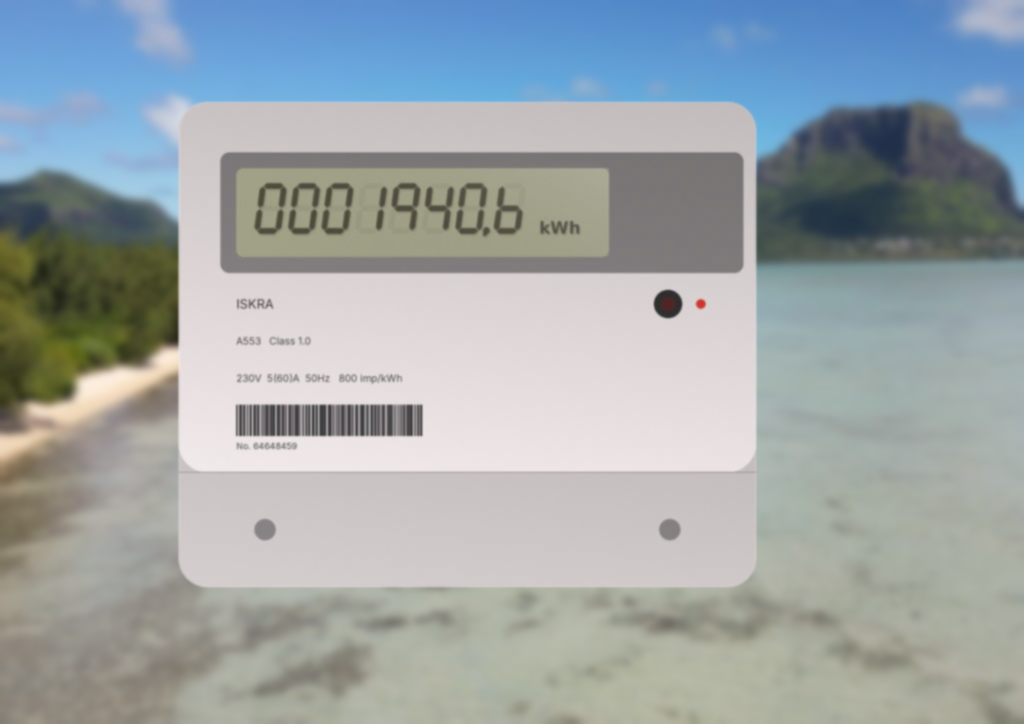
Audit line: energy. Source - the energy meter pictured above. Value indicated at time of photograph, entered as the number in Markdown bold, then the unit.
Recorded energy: **1940.6** kWh
